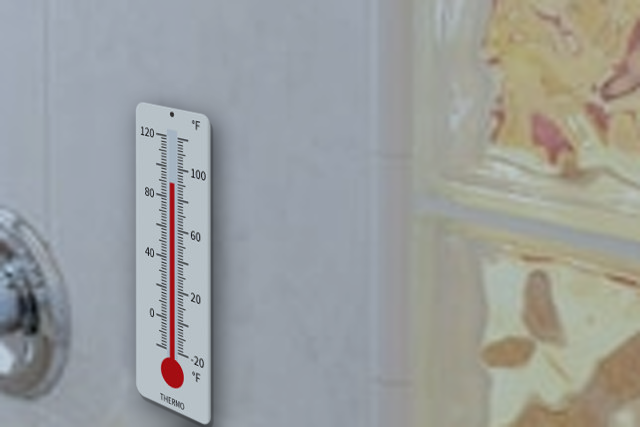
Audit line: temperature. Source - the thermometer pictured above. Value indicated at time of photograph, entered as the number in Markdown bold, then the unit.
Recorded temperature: **90** °F
